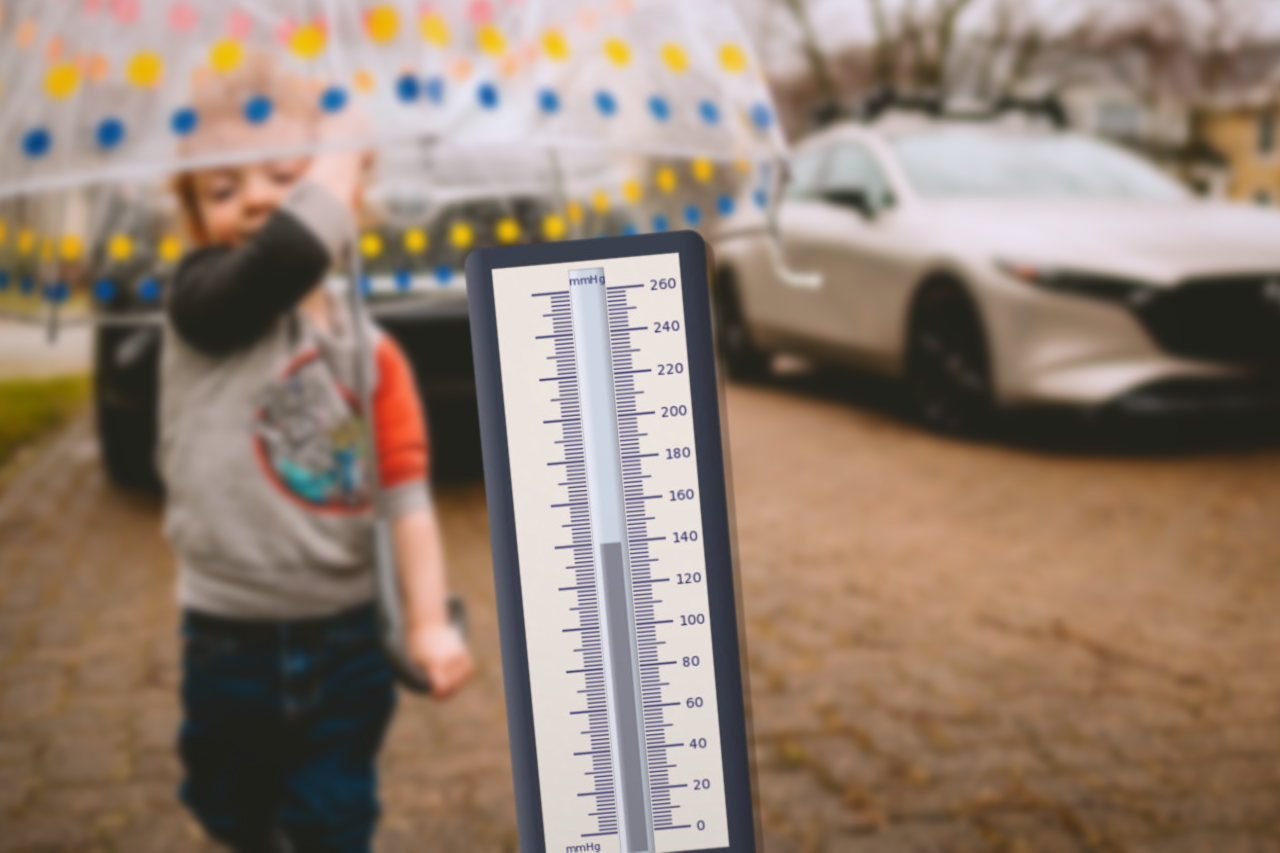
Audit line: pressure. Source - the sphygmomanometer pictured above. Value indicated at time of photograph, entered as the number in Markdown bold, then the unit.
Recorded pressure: **140** mmHg
